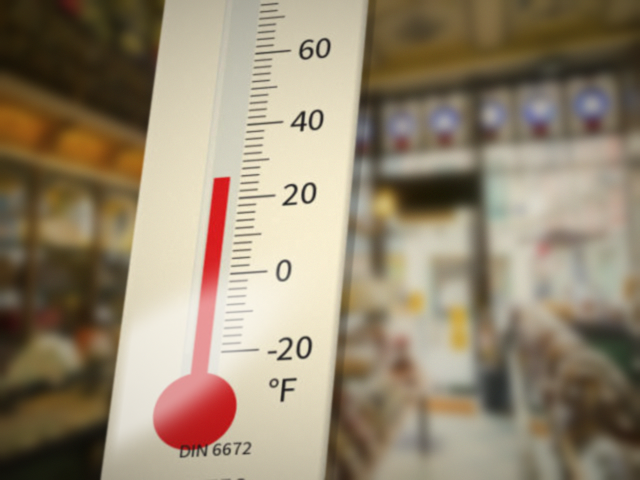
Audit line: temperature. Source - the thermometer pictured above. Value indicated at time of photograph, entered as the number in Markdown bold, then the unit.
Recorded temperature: **26** °F
